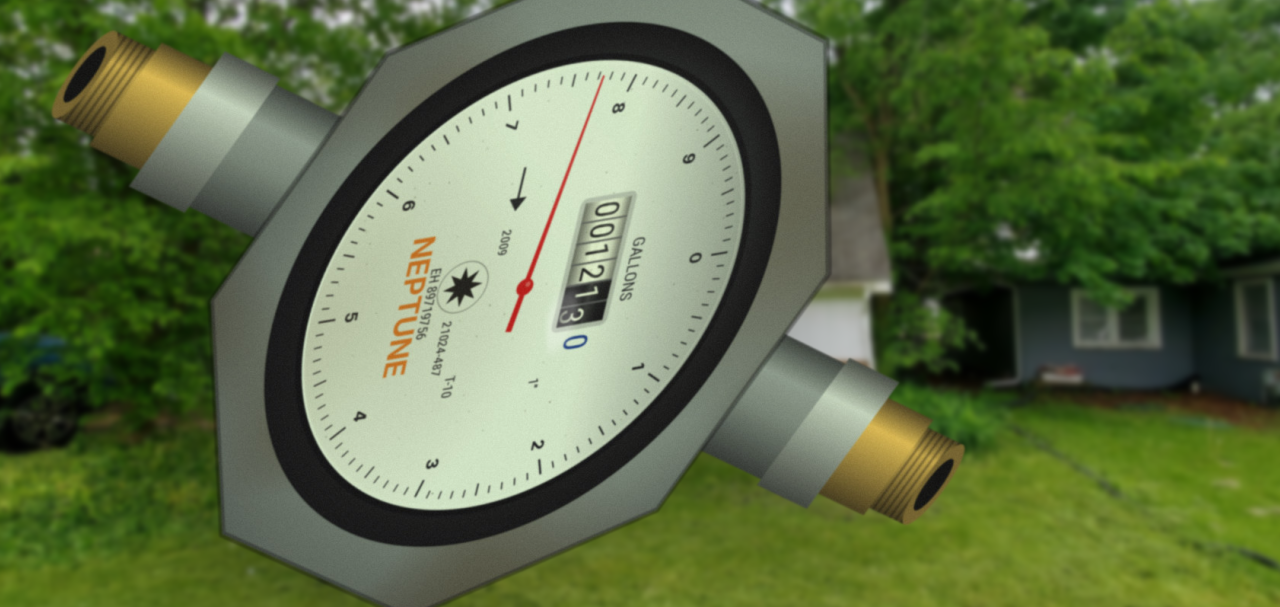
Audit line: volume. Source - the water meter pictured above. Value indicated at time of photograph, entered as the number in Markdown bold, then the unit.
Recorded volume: **12127.7** gal
